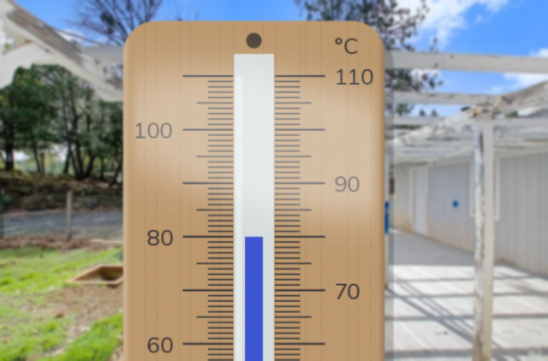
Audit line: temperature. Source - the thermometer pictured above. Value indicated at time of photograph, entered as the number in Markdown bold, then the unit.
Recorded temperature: **80** °C
